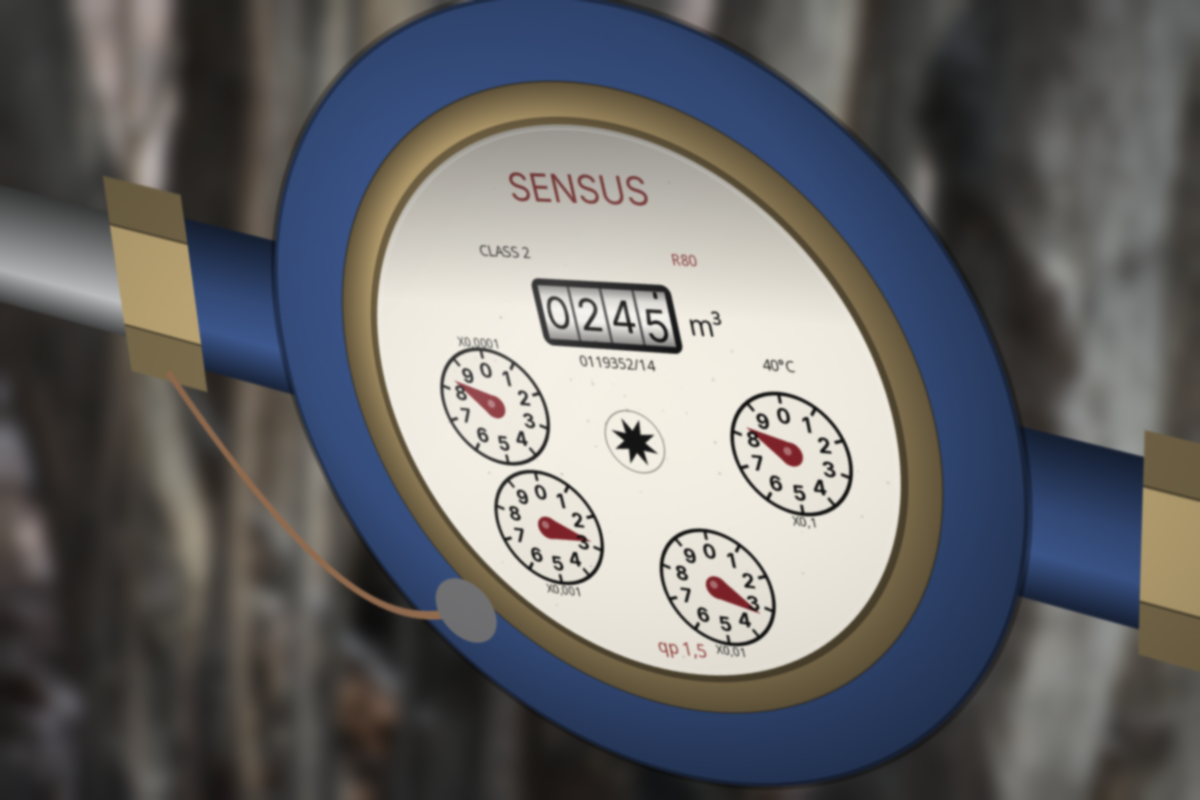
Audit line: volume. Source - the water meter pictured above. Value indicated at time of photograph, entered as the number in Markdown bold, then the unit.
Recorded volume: **244.8328** m³
